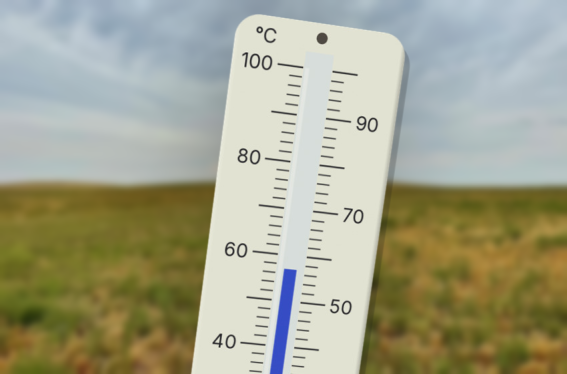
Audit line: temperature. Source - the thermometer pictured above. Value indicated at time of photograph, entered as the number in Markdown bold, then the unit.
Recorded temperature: **57** °C
